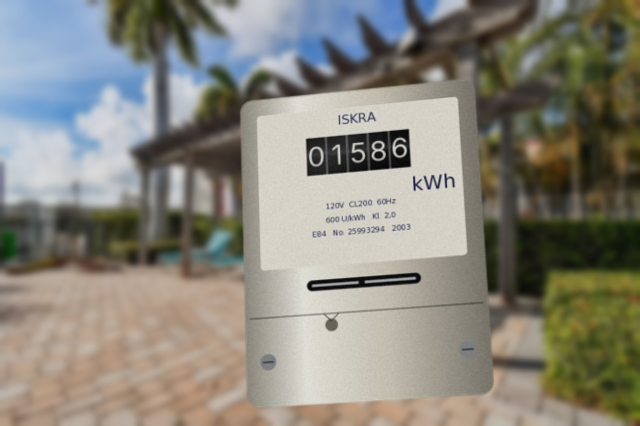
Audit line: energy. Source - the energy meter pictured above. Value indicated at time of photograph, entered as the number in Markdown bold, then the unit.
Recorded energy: **1586** kWh
